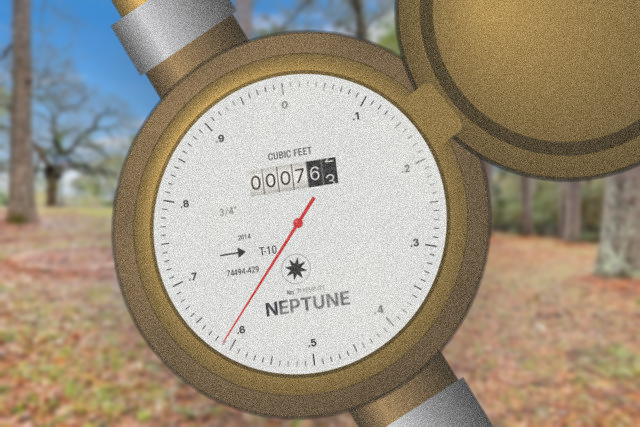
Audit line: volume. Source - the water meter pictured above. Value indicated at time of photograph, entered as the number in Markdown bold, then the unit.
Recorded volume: **762.61** ft³
